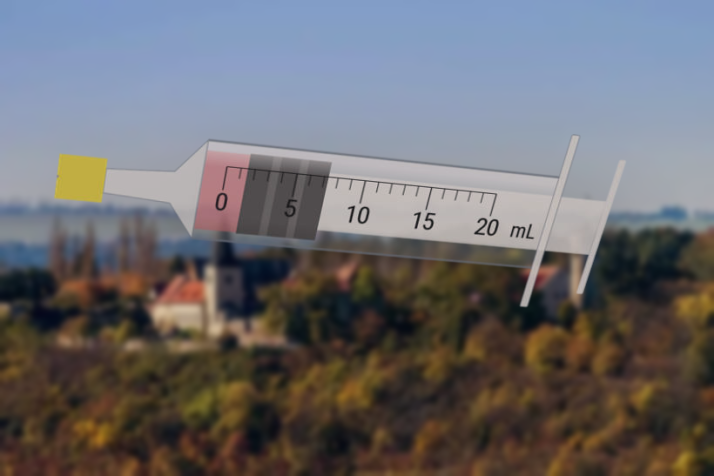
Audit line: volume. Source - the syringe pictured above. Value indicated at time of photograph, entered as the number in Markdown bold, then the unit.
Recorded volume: **1.5** mL
